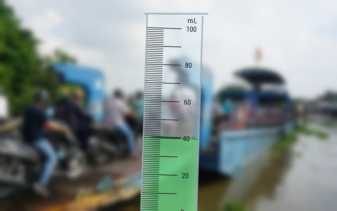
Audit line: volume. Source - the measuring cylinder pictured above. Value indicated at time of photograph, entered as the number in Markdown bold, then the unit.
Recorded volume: **40** mL
